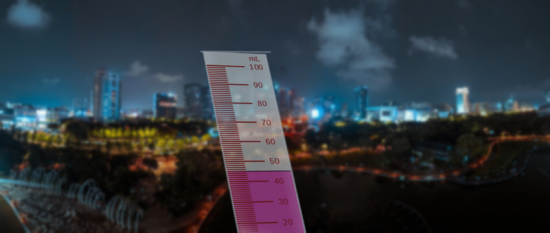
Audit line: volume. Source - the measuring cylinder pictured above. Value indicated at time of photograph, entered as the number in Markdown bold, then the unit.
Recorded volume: **45** mL
